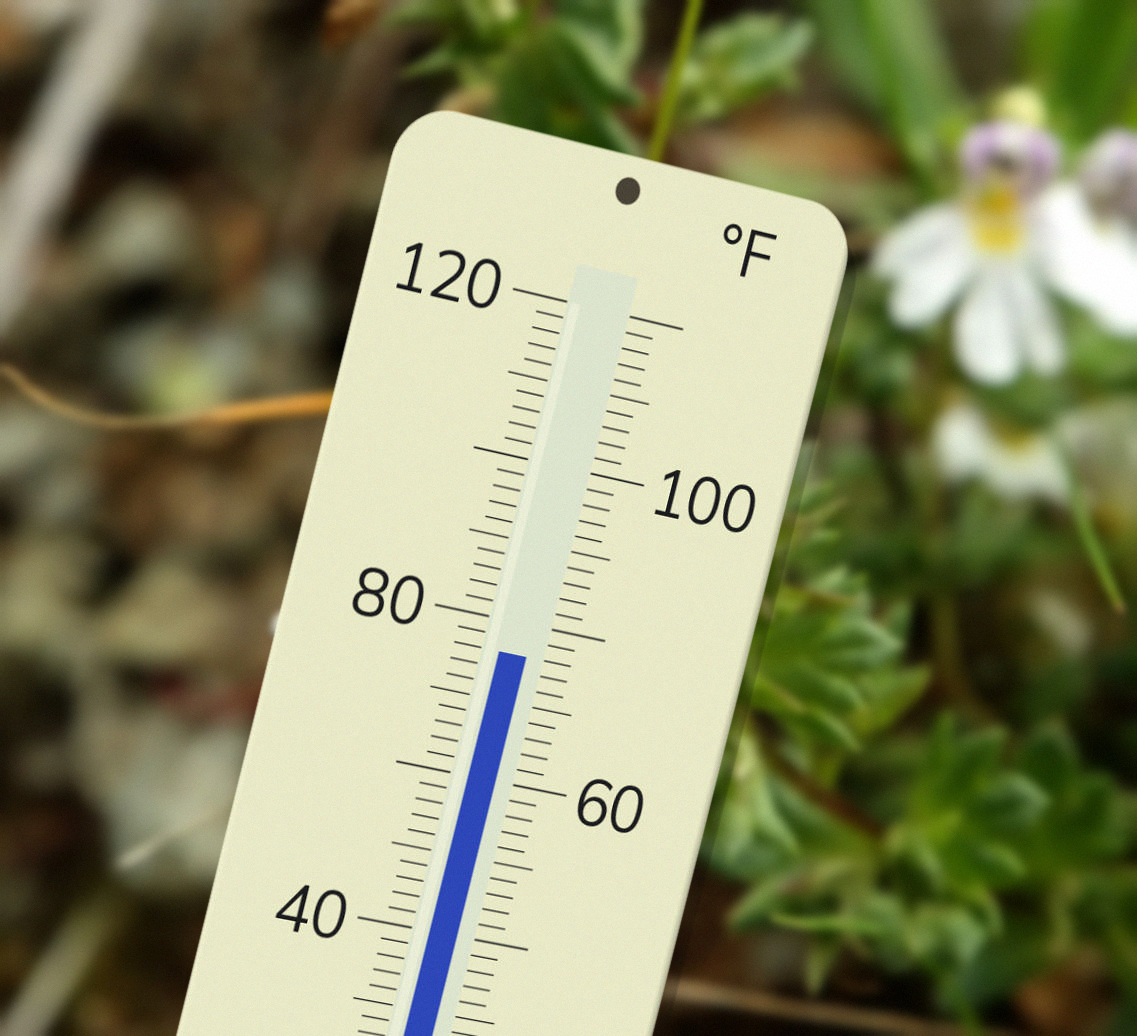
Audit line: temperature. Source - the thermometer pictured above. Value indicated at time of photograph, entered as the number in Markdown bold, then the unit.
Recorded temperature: **76** °F
